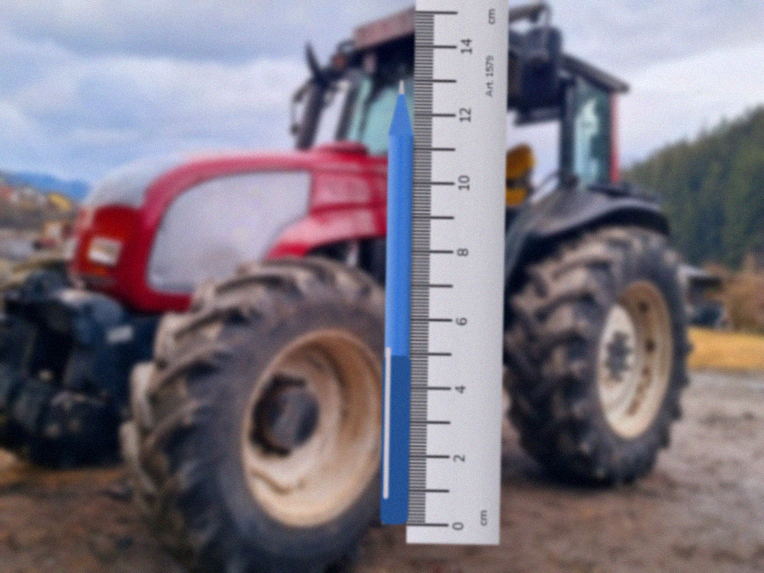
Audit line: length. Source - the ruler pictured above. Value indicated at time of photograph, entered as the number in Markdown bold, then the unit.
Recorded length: **13** cm
